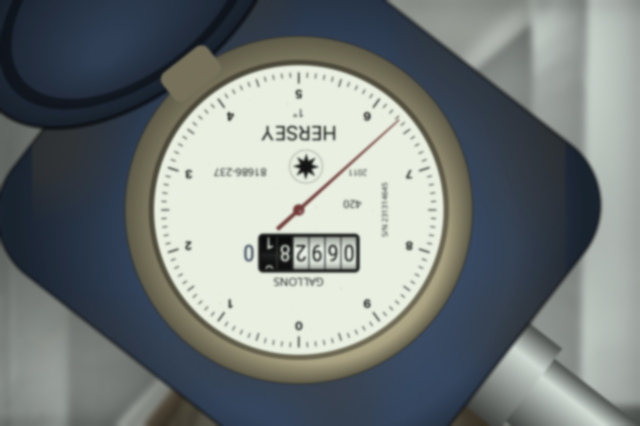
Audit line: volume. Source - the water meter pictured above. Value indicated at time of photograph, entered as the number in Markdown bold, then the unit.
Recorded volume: **692806.3** gal
